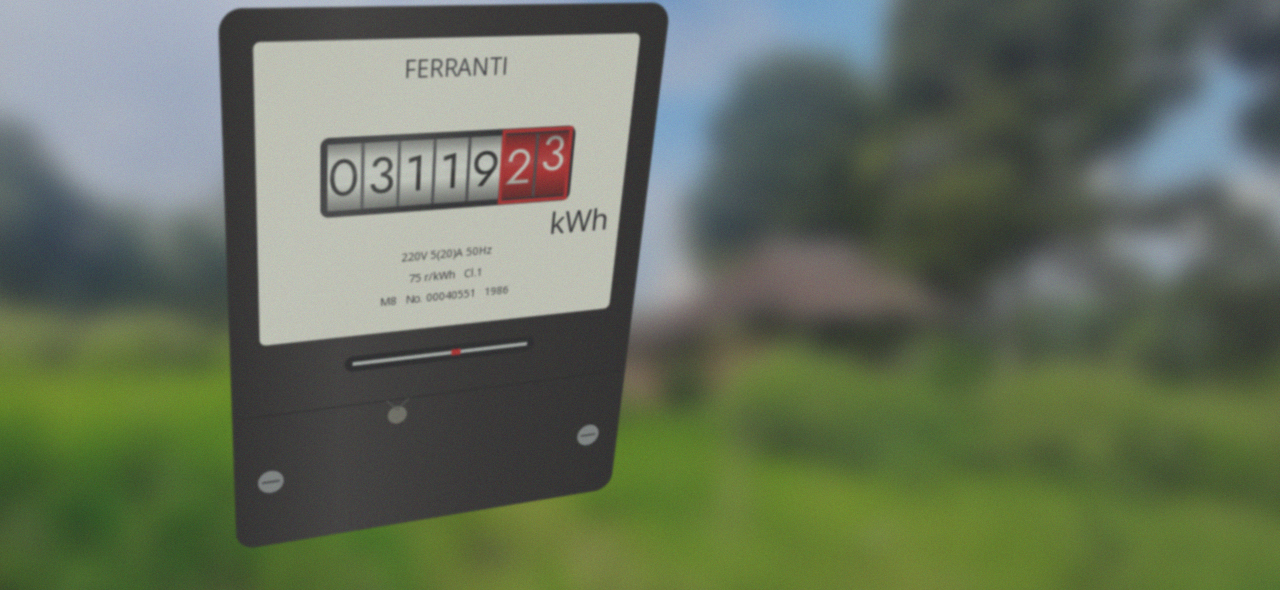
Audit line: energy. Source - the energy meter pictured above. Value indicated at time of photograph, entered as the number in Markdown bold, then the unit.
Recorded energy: **3119.23** kWh
